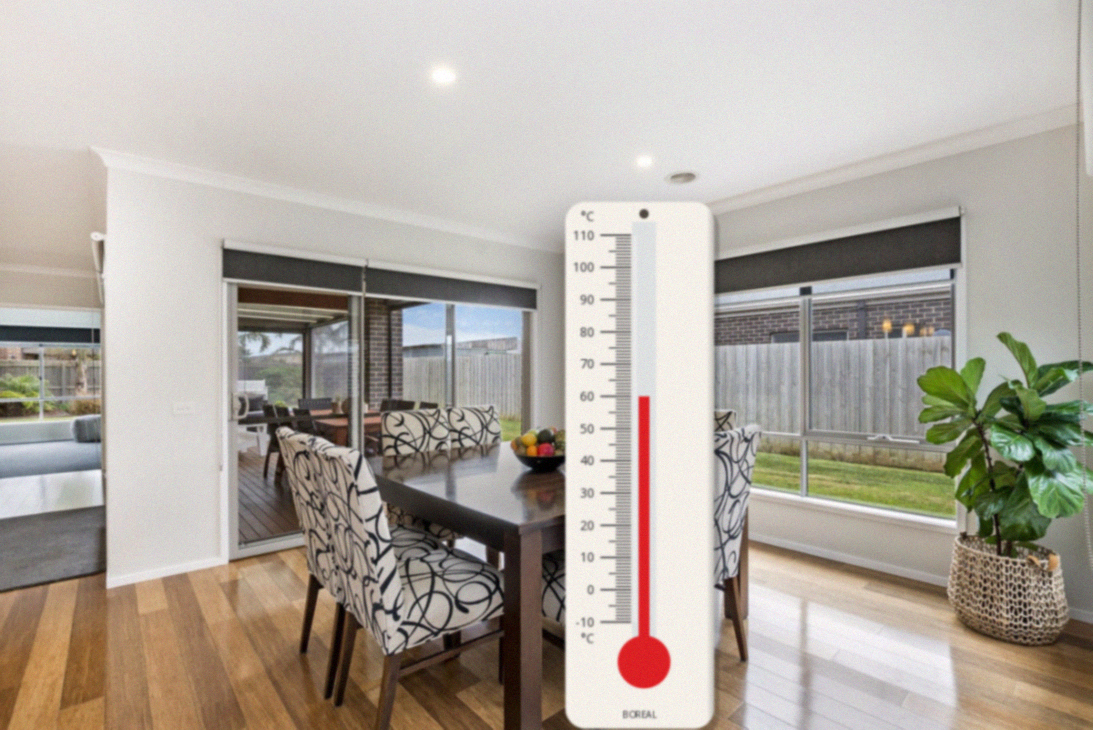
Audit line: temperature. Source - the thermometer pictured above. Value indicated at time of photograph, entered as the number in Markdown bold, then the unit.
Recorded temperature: **60** °C
